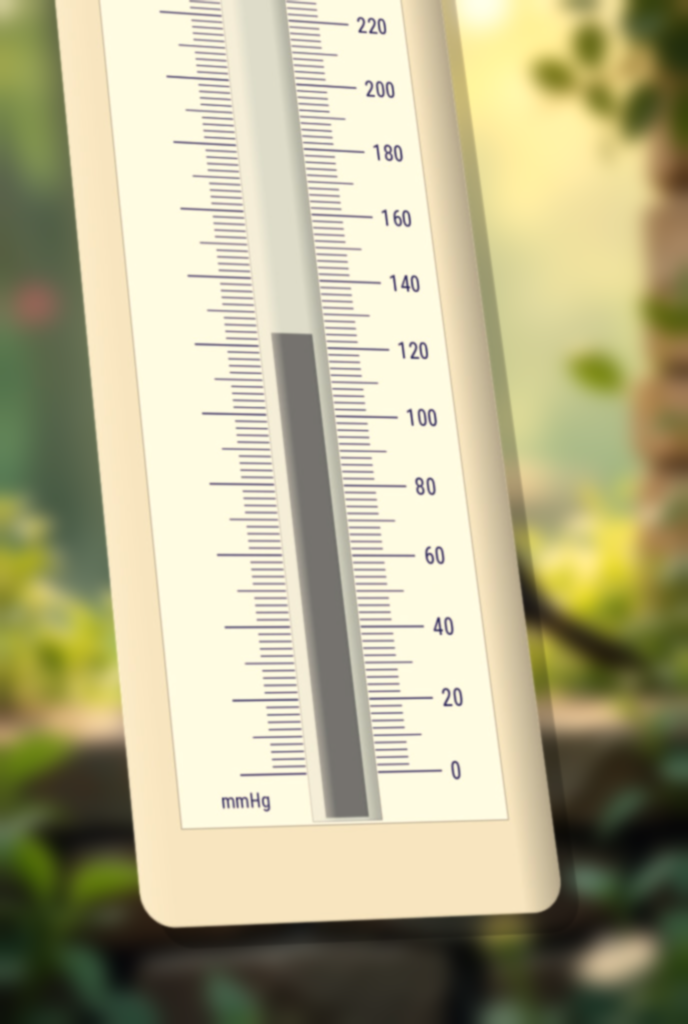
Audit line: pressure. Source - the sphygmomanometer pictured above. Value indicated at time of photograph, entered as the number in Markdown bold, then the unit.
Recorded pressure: **124** mmHg
